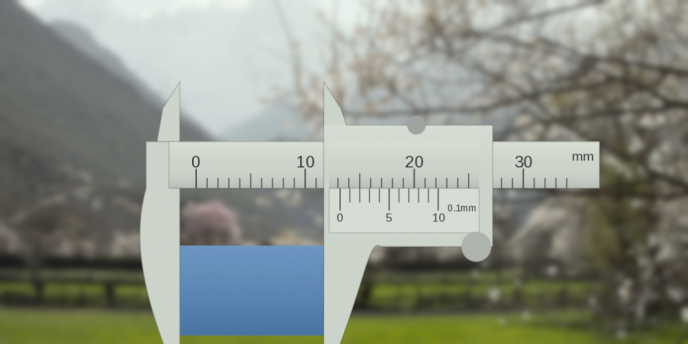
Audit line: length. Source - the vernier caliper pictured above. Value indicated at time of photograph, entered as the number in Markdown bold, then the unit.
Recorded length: **13.2** mm
